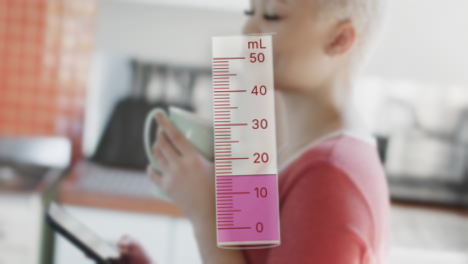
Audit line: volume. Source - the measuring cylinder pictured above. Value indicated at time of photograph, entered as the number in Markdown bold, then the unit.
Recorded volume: **15** mL
